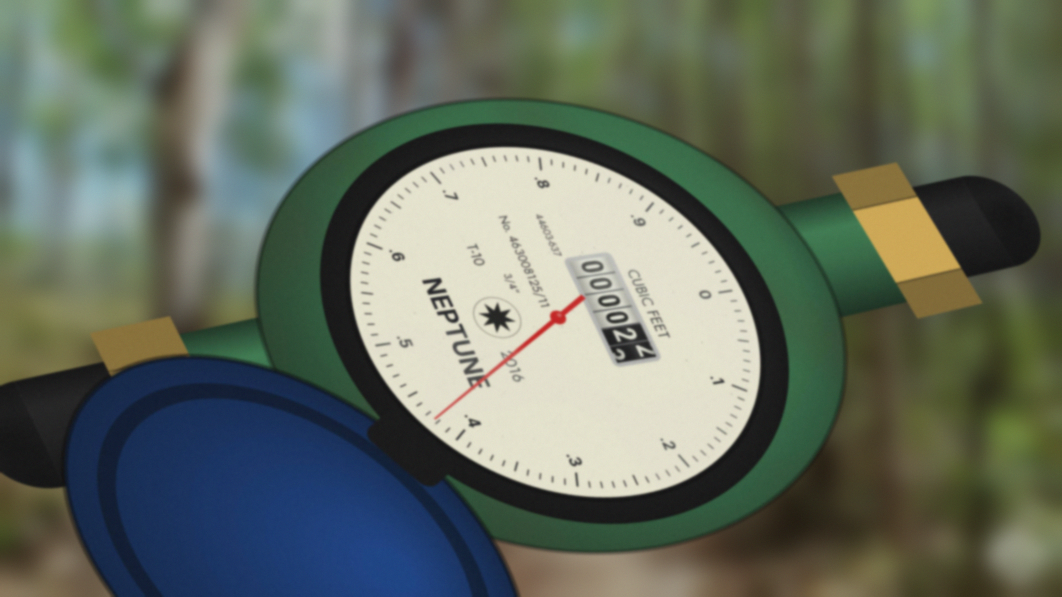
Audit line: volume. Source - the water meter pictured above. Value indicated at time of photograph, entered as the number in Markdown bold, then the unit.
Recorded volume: **22.42** ft³
